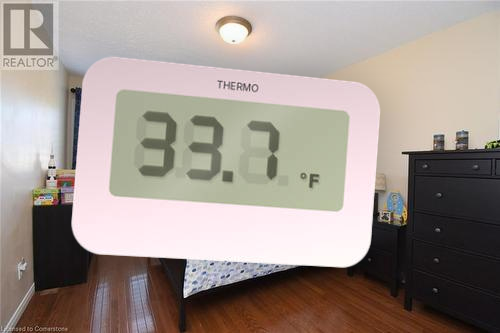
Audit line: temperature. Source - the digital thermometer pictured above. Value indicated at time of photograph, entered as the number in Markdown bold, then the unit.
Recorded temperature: **33.7** °F
